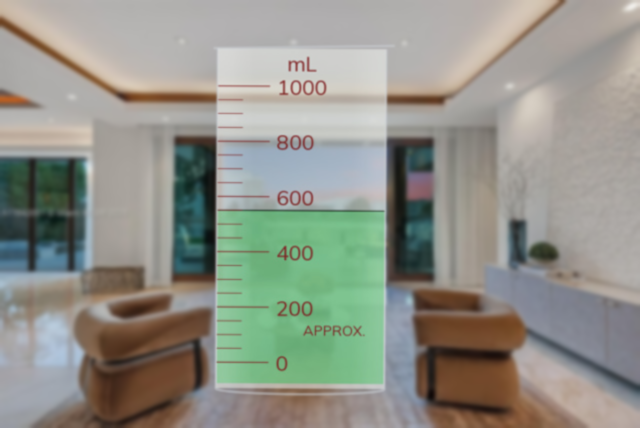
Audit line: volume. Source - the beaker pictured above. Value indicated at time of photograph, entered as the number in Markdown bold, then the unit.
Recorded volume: **550** mL
